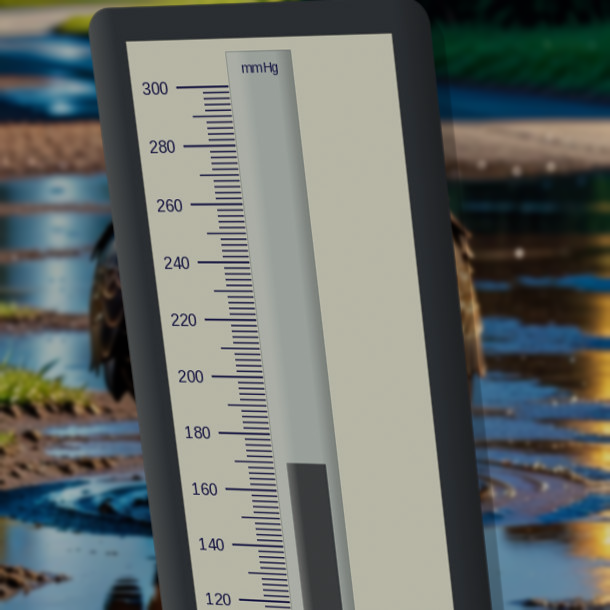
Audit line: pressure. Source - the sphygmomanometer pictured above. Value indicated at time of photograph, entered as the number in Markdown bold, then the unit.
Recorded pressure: **170** mmHg
